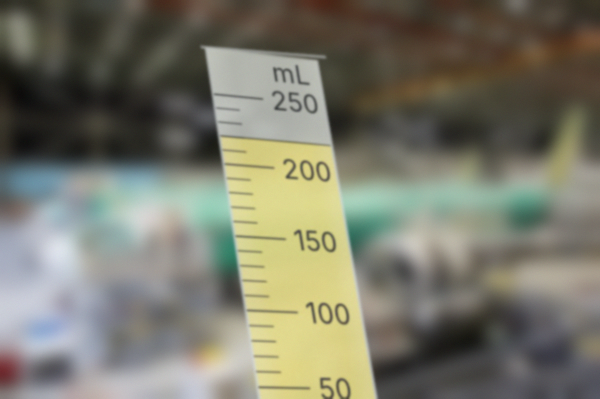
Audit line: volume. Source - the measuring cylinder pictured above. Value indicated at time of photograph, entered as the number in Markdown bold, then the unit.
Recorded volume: **220** mL
